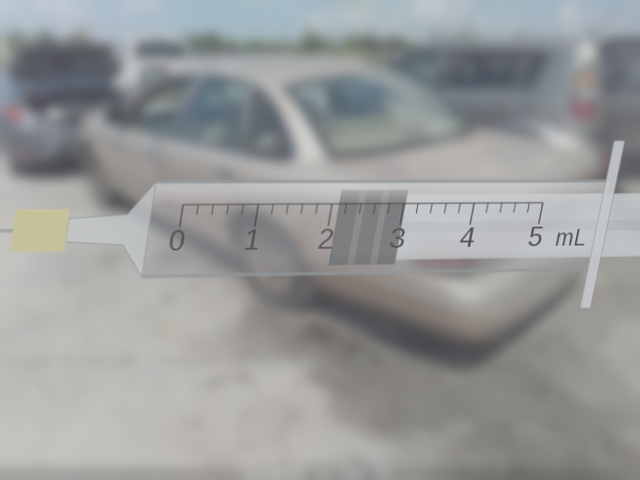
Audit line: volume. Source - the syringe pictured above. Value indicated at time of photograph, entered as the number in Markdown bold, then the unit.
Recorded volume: **2.1** mL
